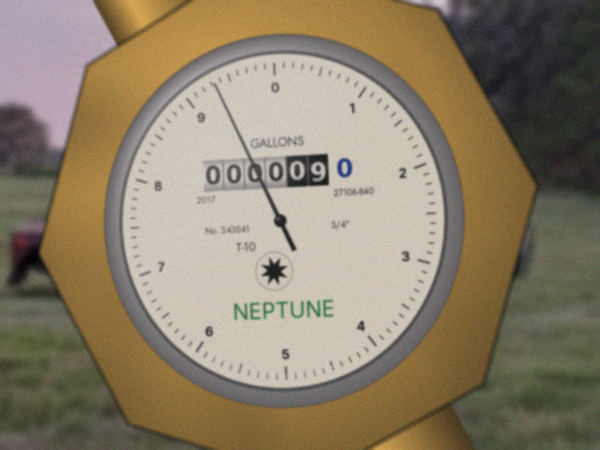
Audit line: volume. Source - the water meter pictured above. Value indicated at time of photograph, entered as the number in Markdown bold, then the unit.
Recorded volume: **89.3** gal
